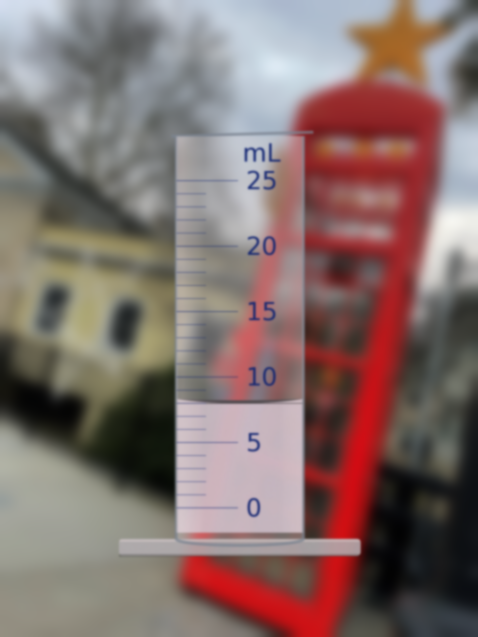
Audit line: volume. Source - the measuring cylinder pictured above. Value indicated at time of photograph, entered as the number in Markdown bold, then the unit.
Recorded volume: **8** mL
